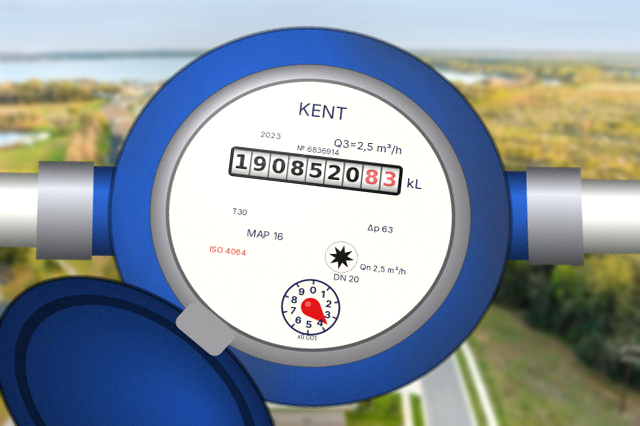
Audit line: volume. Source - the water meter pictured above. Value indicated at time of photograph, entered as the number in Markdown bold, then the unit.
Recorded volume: **1908520.833** kL
